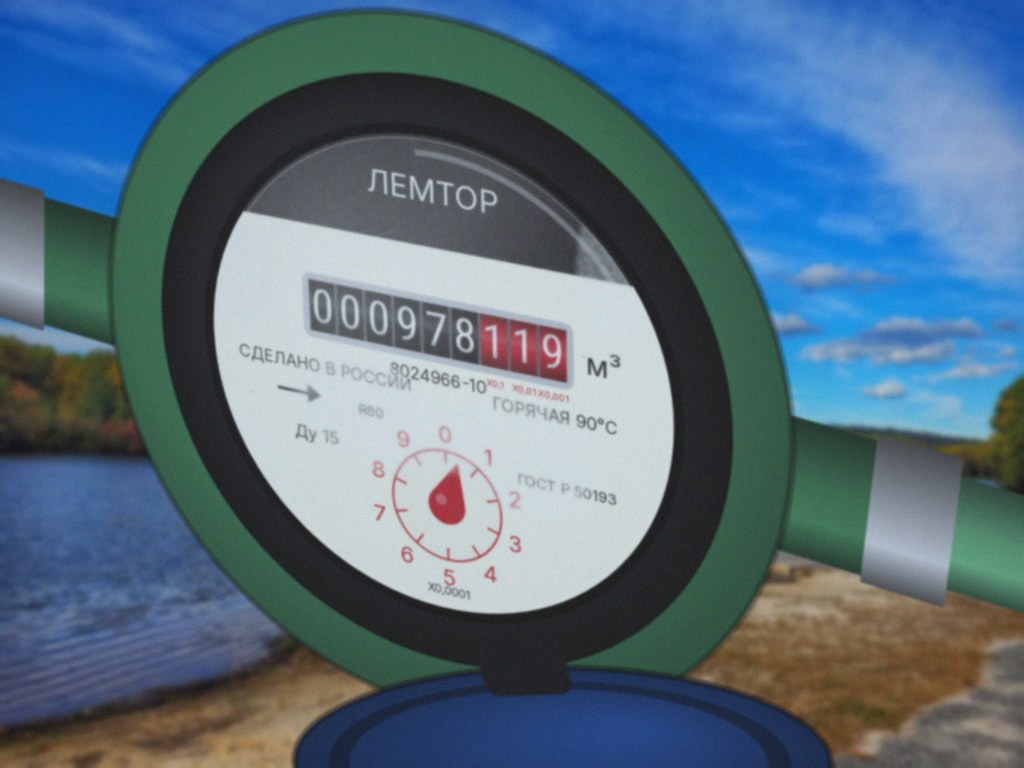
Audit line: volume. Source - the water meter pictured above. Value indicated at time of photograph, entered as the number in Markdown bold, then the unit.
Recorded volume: **978.1190** m³
